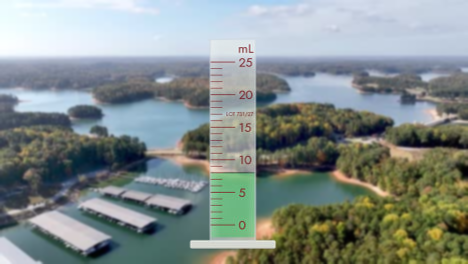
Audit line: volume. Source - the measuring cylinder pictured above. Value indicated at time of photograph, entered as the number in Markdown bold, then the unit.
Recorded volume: **8** mL
